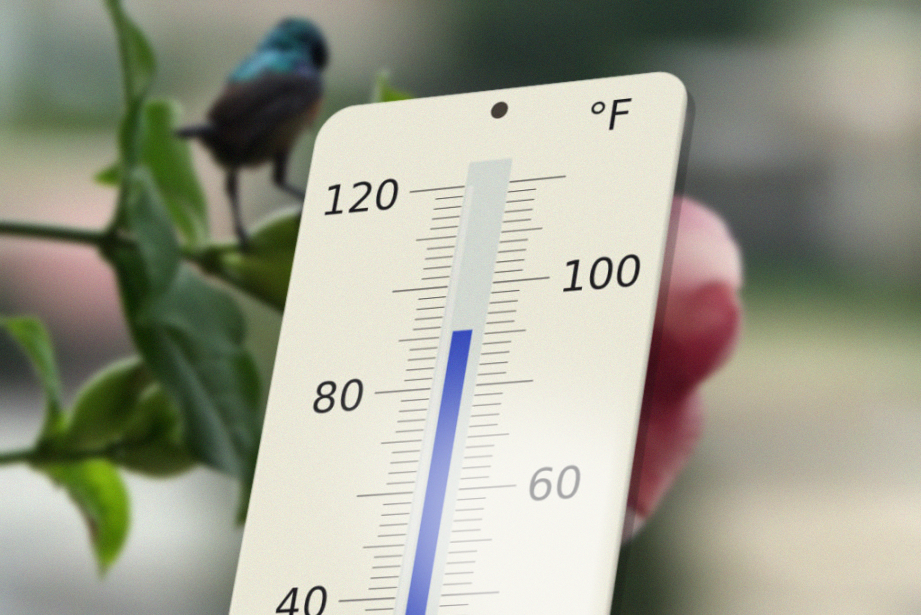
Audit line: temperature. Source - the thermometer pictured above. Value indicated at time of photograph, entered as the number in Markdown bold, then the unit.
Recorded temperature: **91** °F
